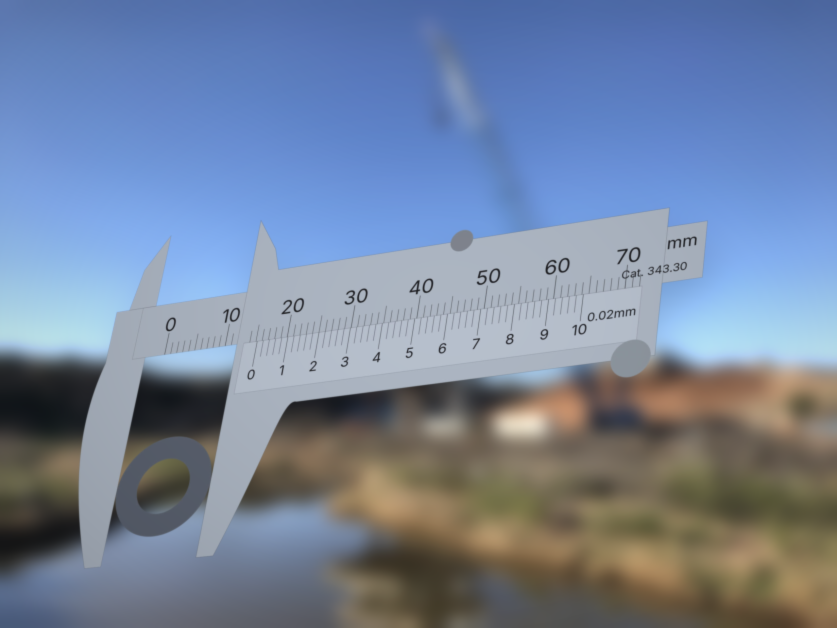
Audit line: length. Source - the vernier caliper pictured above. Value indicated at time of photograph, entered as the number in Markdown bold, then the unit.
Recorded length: **15.2** mm
